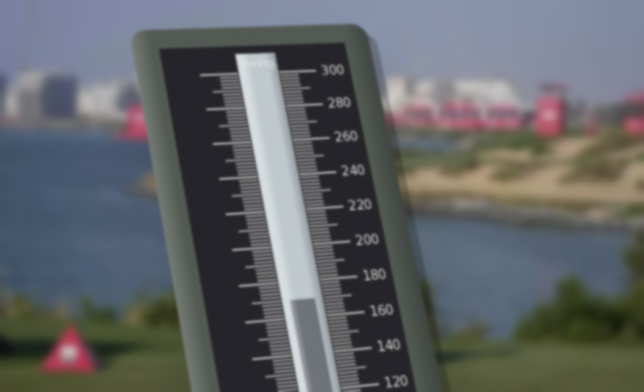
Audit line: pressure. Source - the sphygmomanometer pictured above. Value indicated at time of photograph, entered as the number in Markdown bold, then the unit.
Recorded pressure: **170** mmHg
